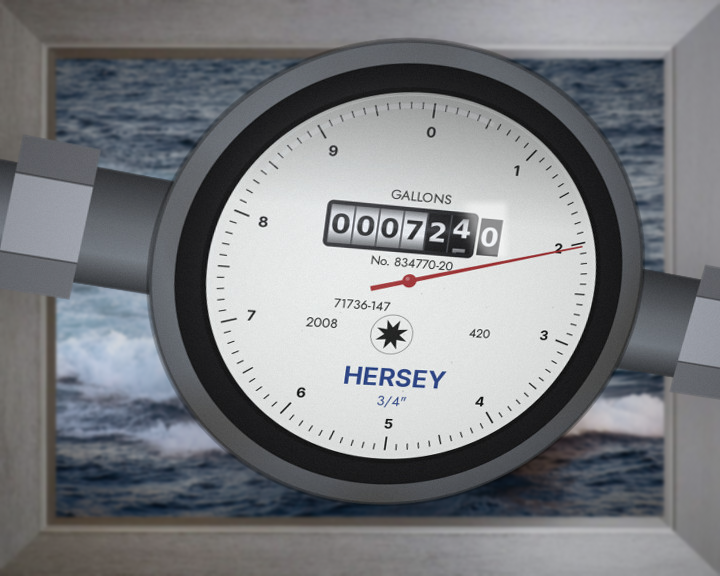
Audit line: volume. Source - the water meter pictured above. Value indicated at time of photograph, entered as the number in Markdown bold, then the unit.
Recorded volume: **7242.0** gal
